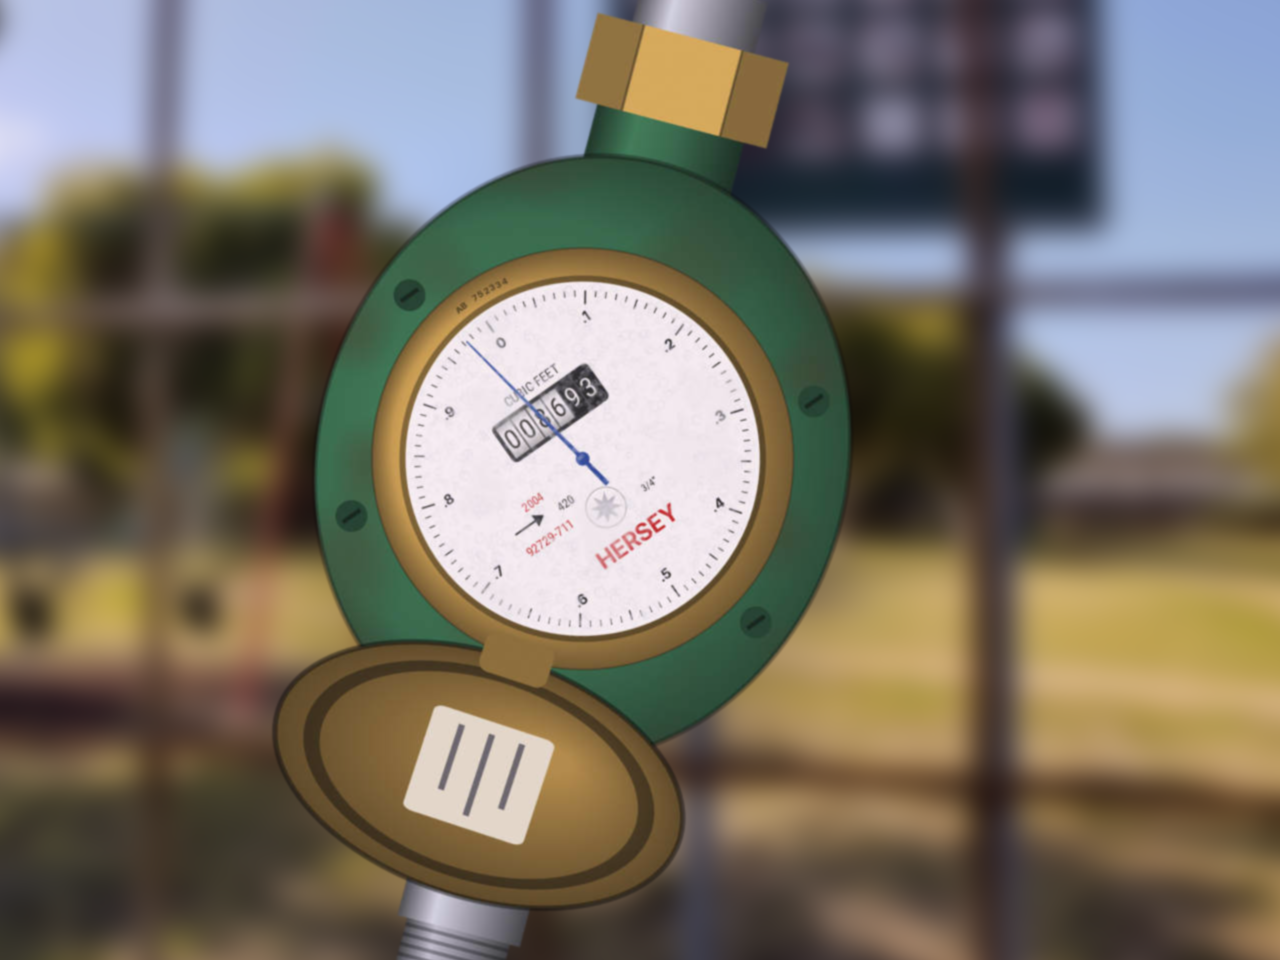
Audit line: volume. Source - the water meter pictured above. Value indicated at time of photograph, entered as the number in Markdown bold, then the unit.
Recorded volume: **8692.97** ft³
